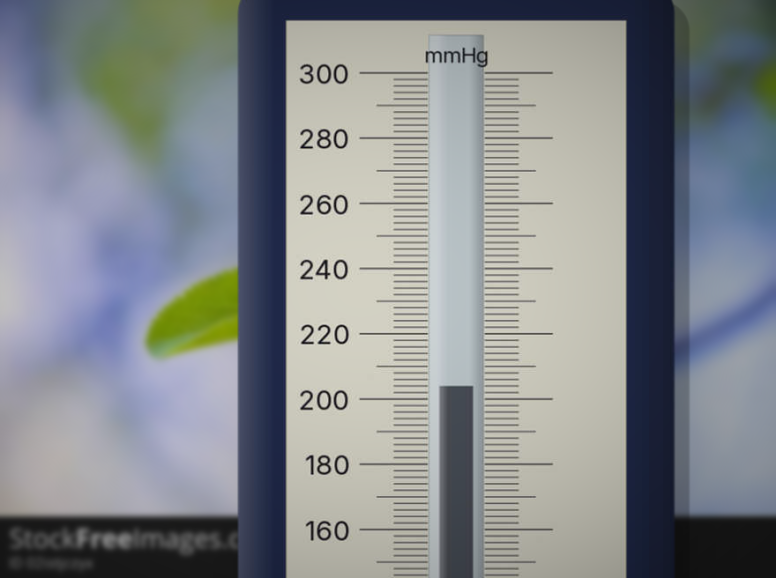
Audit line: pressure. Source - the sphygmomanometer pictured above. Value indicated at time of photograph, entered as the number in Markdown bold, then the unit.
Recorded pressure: **204** mmHg
